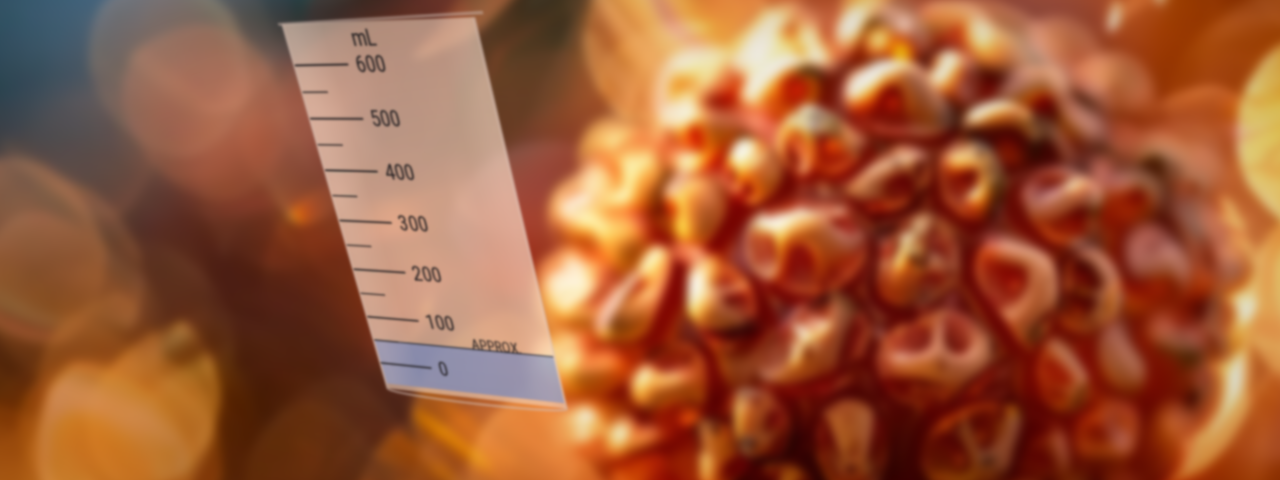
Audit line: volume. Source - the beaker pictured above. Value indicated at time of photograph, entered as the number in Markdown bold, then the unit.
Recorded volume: **50** mL
